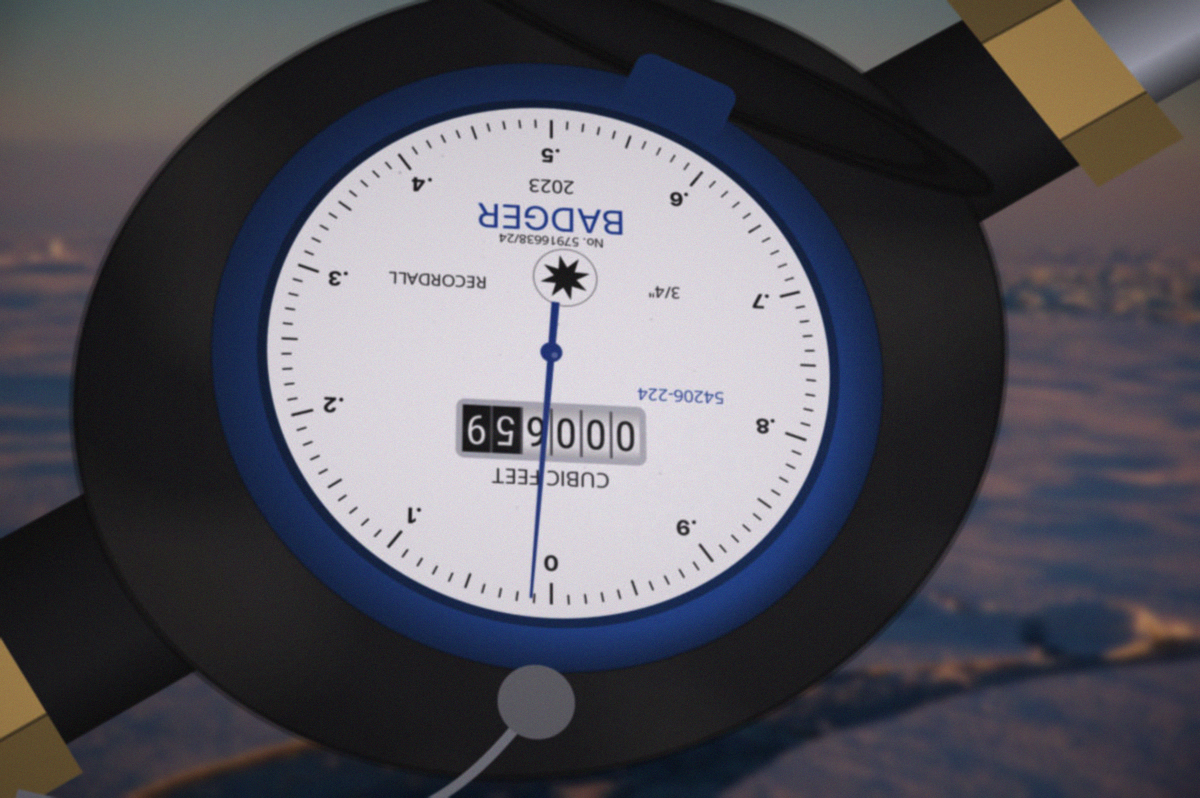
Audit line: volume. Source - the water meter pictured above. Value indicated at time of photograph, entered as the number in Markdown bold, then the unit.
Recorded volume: **659.01** ft³
